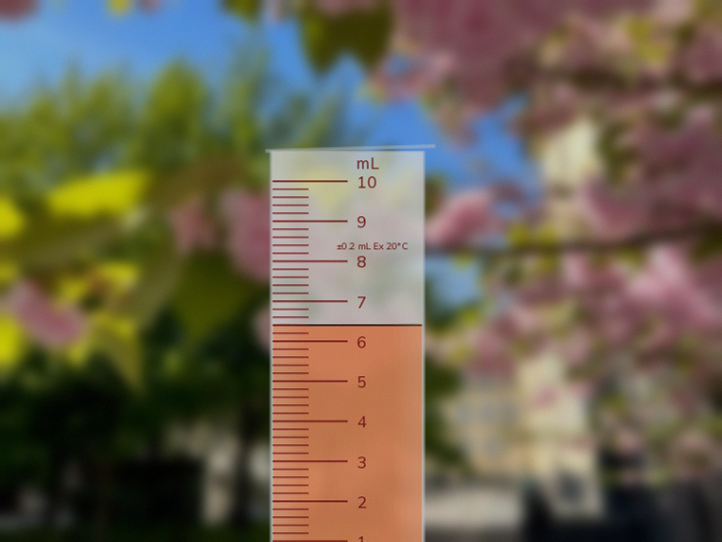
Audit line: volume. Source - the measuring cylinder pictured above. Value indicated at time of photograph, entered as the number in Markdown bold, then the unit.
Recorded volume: **6.4** mL
